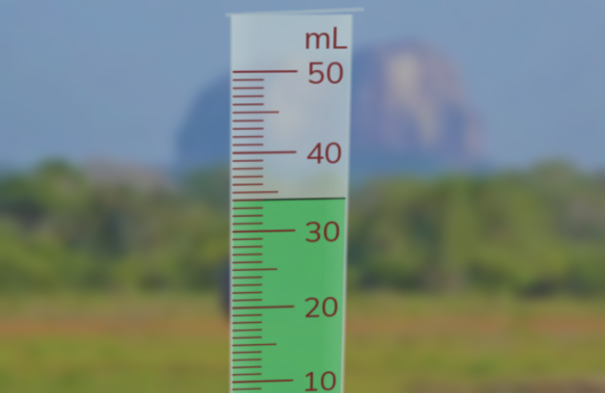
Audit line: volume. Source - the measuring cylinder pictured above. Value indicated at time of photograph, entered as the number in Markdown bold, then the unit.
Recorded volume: **34** mL
